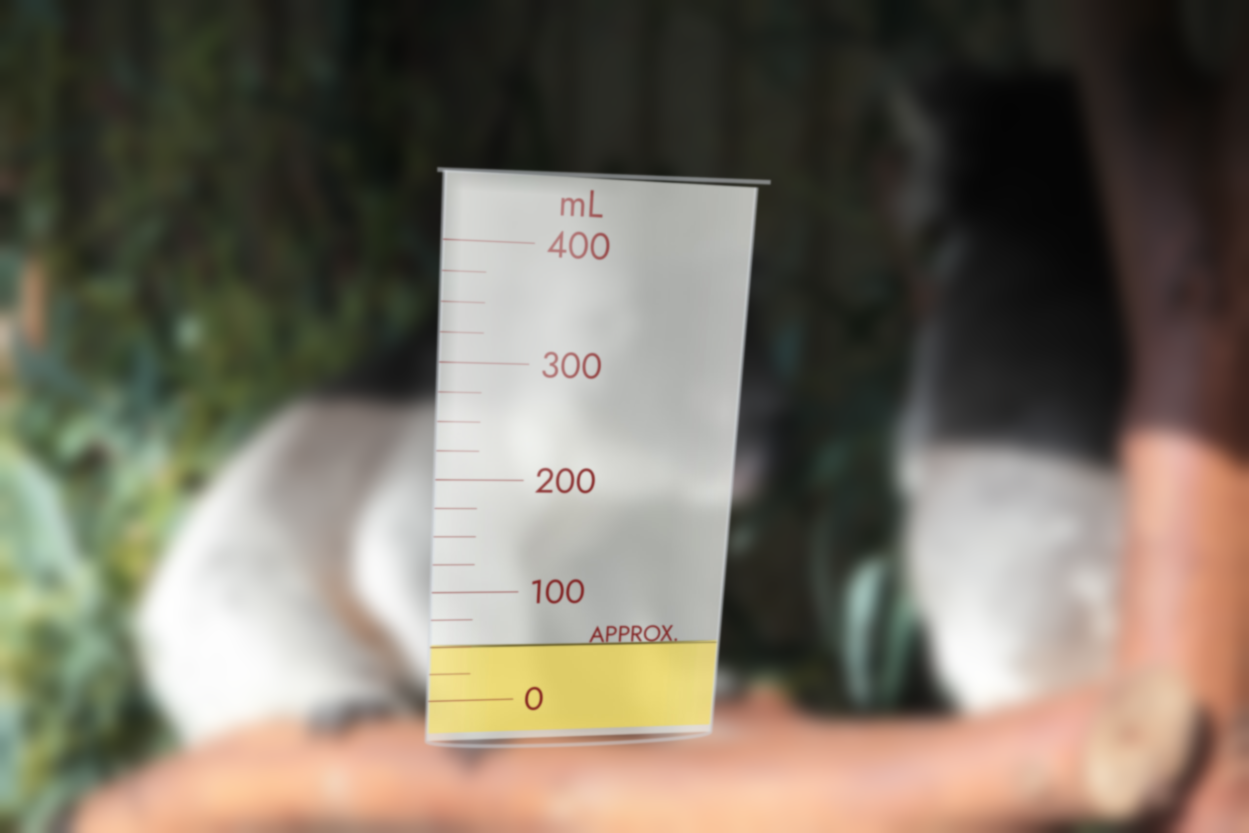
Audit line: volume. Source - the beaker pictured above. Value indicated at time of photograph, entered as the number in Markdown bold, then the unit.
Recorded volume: **50** mL
